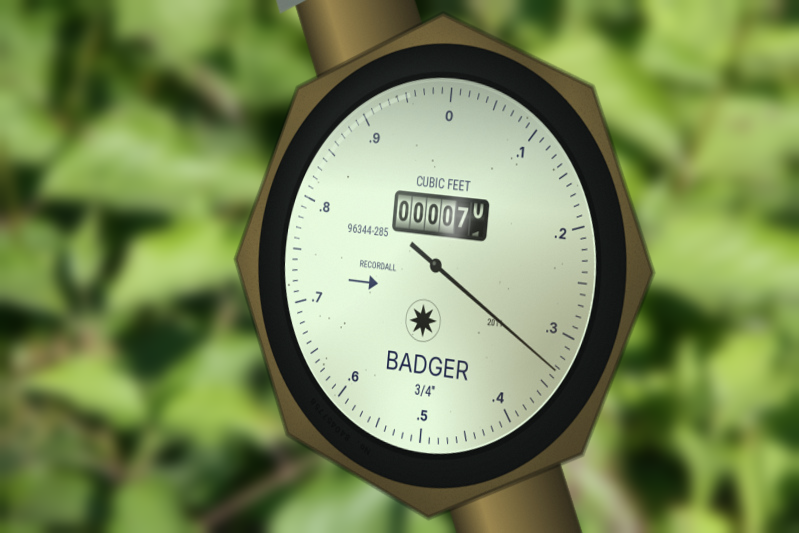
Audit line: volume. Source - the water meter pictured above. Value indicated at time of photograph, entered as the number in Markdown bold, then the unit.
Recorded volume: **70.33** ft³
